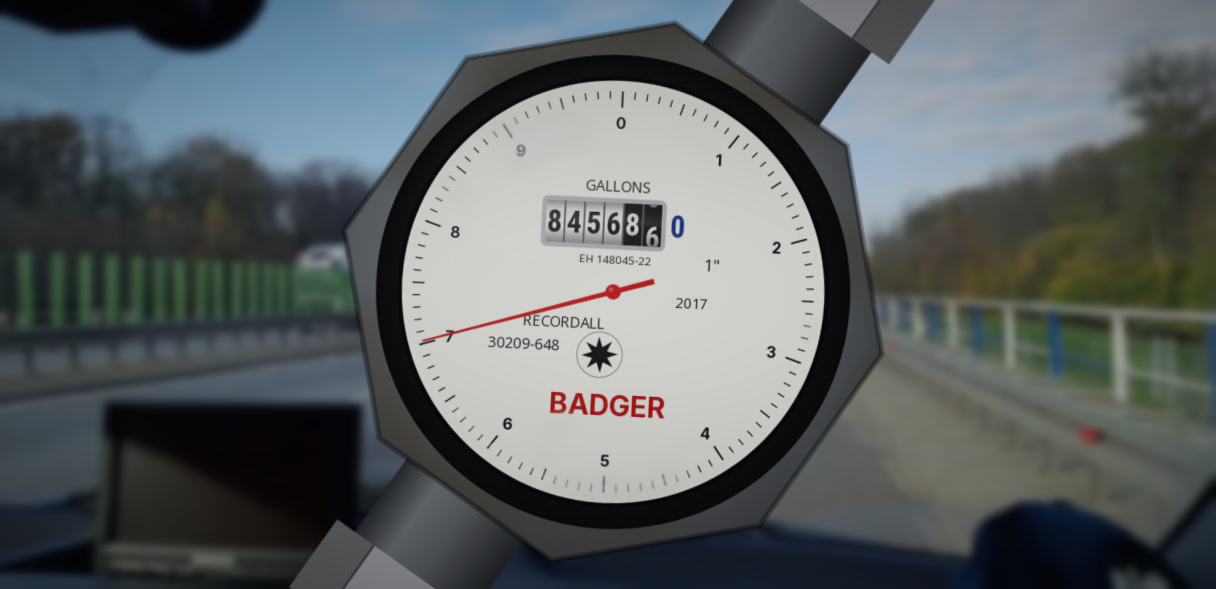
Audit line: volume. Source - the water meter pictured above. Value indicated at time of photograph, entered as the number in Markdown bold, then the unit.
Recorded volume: **8456857.0** gal
